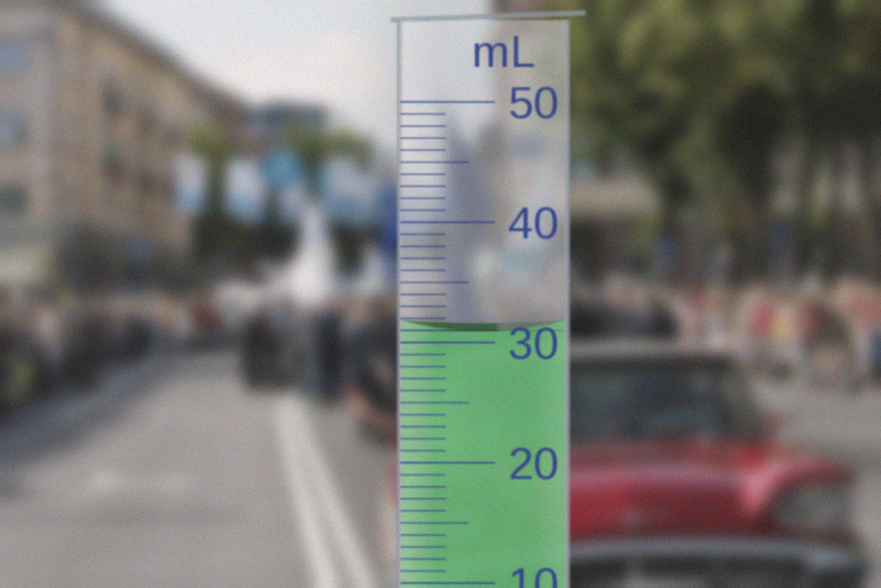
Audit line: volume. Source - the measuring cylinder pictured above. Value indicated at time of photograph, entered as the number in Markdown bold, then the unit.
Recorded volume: **31** mL
